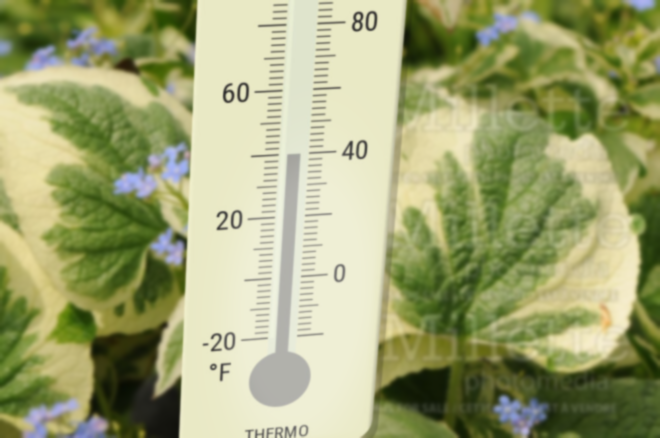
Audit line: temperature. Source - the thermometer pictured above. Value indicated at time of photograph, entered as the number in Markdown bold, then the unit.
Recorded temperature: **40** °F
